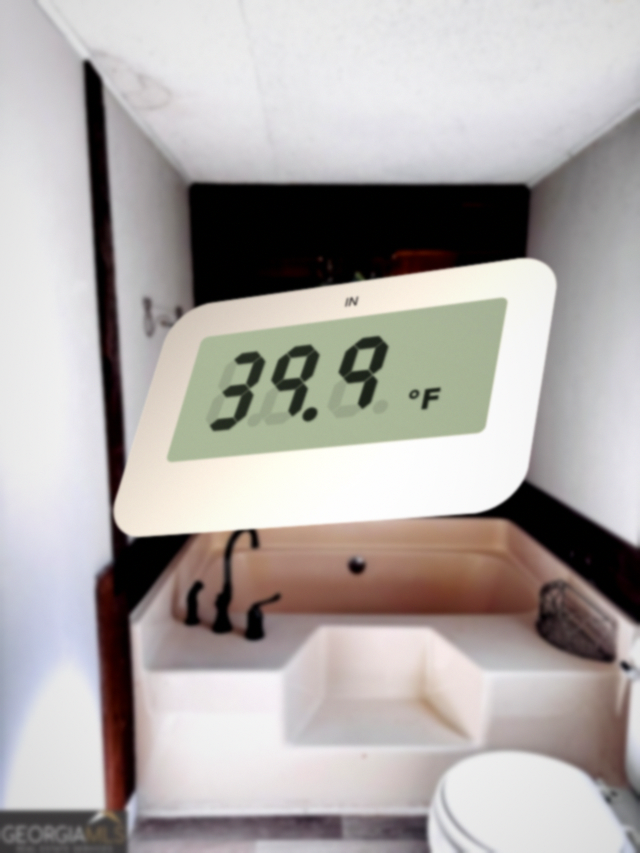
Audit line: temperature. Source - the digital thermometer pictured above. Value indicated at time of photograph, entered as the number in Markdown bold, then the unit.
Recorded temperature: **39.9** °F
